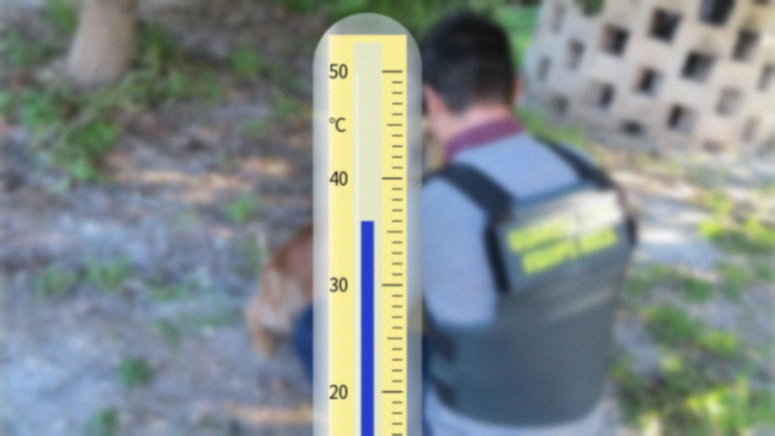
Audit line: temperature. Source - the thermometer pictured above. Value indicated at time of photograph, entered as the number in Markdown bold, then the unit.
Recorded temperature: **36** °C
